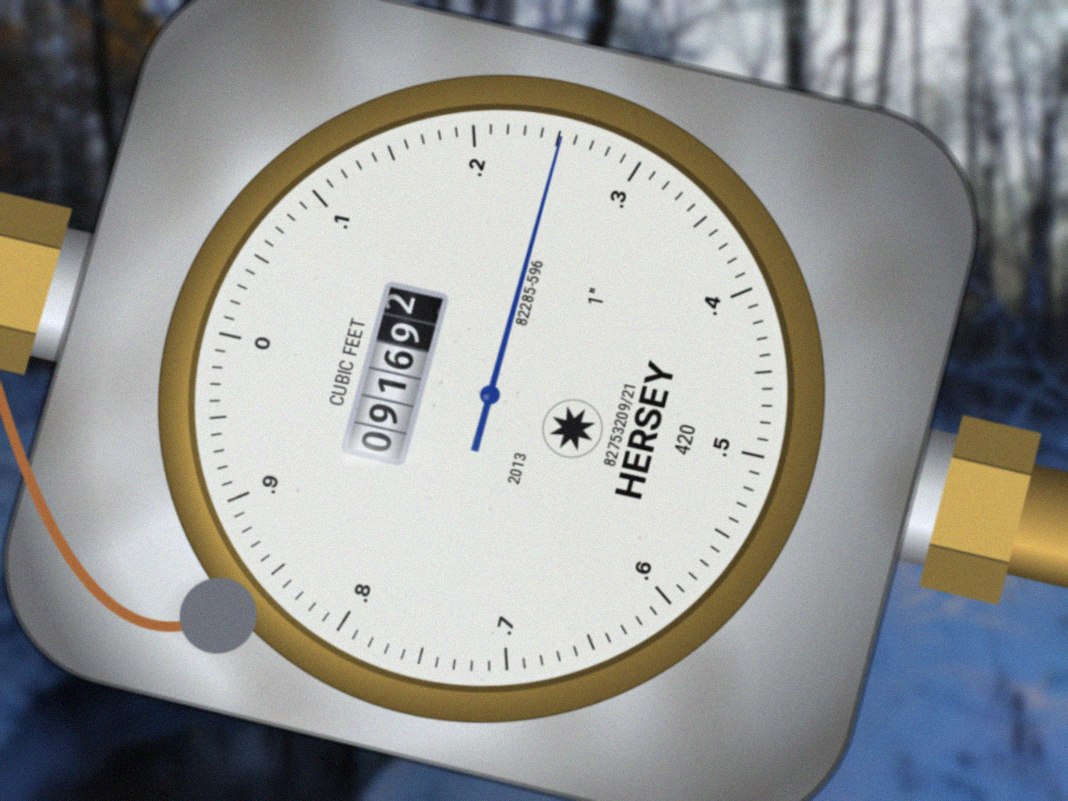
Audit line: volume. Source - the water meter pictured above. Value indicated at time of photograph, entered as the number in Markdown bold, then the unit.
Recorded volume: **91692.25** ft³
